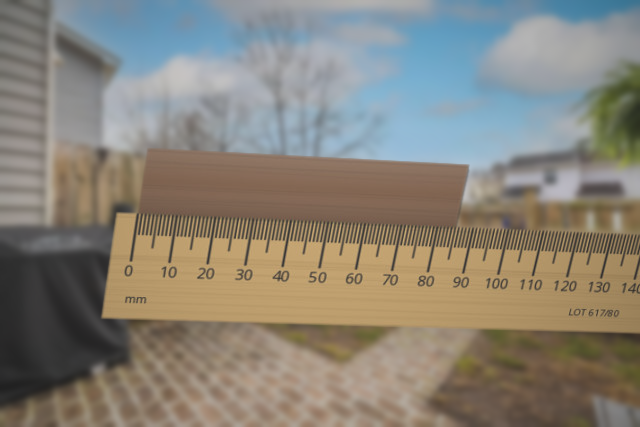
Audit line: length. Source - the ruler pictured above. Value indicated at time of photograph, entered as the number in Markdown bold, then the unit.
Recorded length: **85** mm
